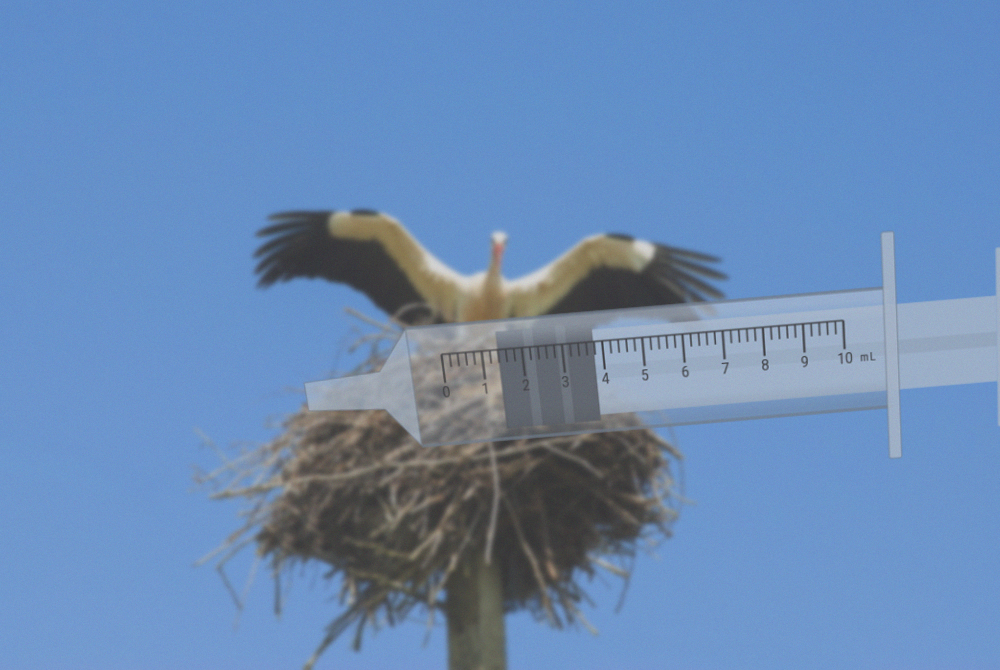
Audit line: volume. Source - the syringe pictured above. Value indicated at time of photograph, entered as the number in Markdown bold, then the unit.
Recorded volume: **1.4** mL
